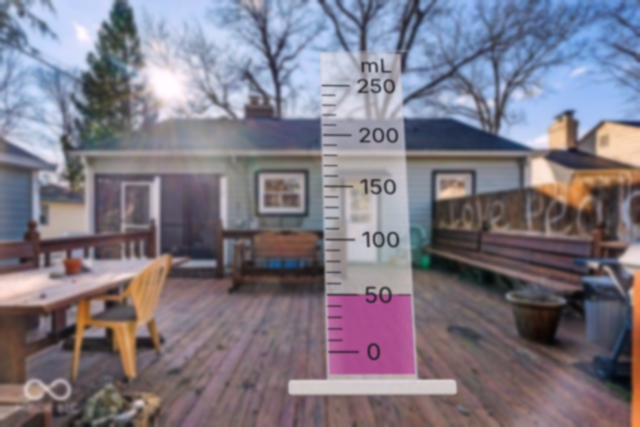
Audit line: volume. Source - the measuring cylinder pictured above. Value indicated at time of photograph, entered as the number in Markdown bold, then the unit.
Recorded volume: **50** mL
